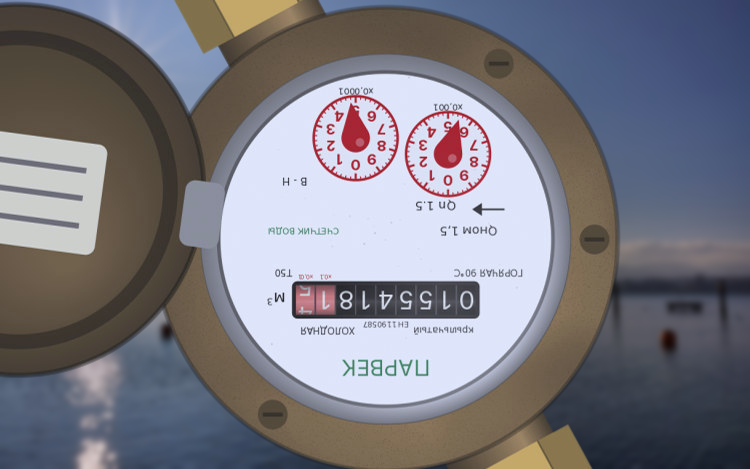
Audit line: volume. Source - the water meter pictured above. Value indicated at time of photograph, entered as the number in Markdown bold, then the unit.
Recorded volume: **155418.1454** m³
